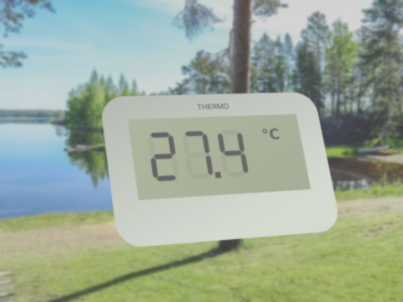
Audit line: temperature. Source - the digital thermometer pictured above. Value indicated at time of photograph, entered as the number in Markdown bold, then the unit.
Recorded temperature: **27.4** °C
